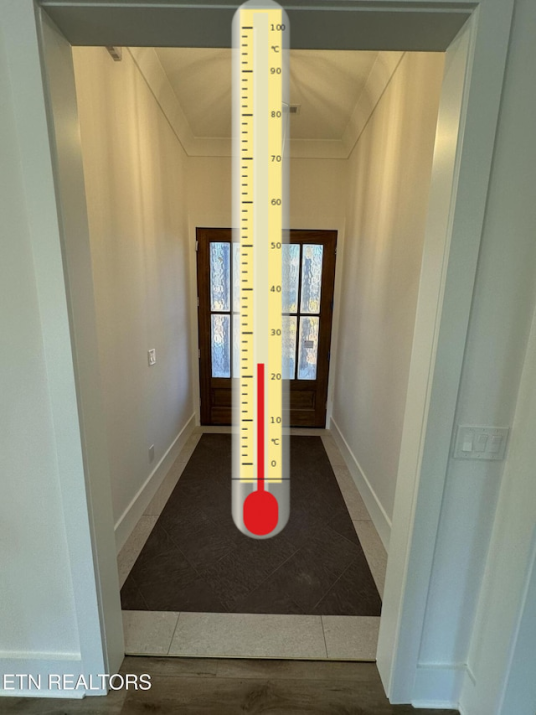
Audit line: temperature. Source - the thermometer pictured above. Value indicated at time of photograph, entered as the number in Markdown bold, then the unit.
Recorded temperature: **23** °C
